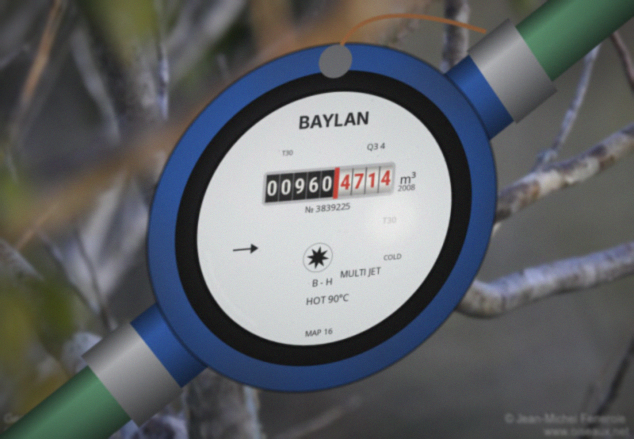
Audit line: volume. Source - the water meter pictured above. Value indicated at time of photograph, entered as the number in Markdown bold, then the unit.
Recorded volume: **960.4714** m³
